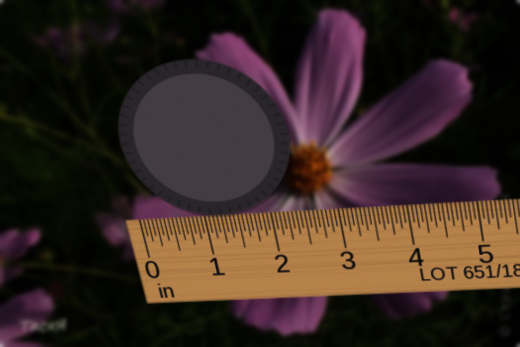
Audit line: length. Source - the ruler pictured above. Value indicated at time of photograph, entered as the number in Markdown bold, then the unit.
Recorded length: **2.5** in
